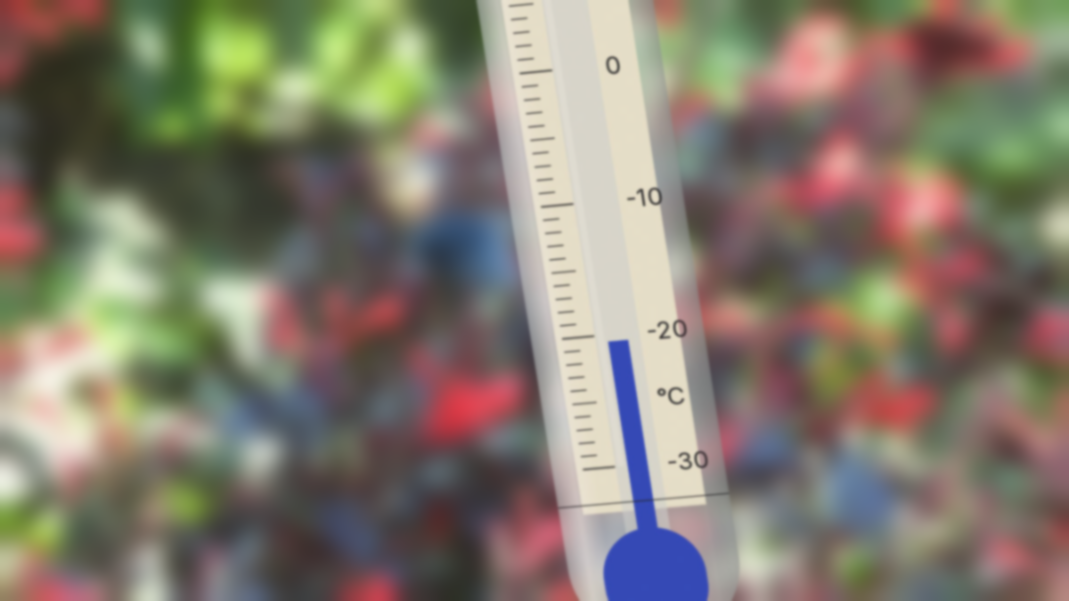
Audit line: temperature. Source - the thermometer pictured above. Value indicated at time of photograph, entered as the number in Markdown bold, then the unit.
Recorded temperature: **-20.5** °C
